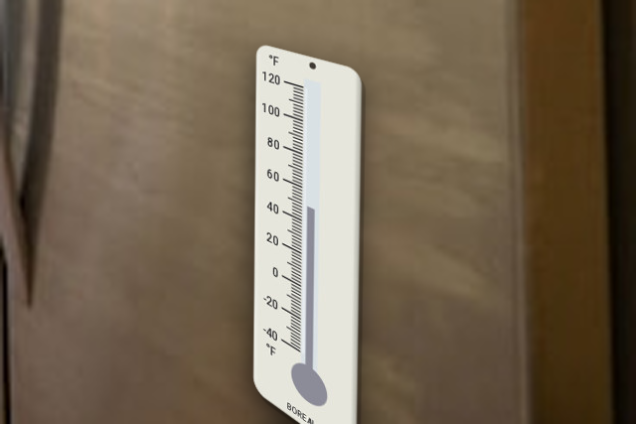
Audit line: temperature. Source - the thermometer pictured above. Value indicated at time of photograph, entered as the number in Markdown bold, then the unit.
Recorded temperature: **50** °F
